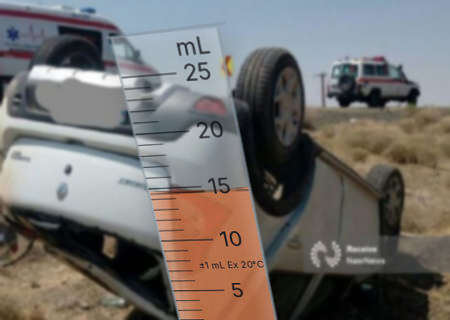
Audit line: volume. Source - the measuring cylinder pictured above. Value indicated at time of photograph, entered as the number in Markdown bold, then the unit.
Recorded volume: **14.5** mL
